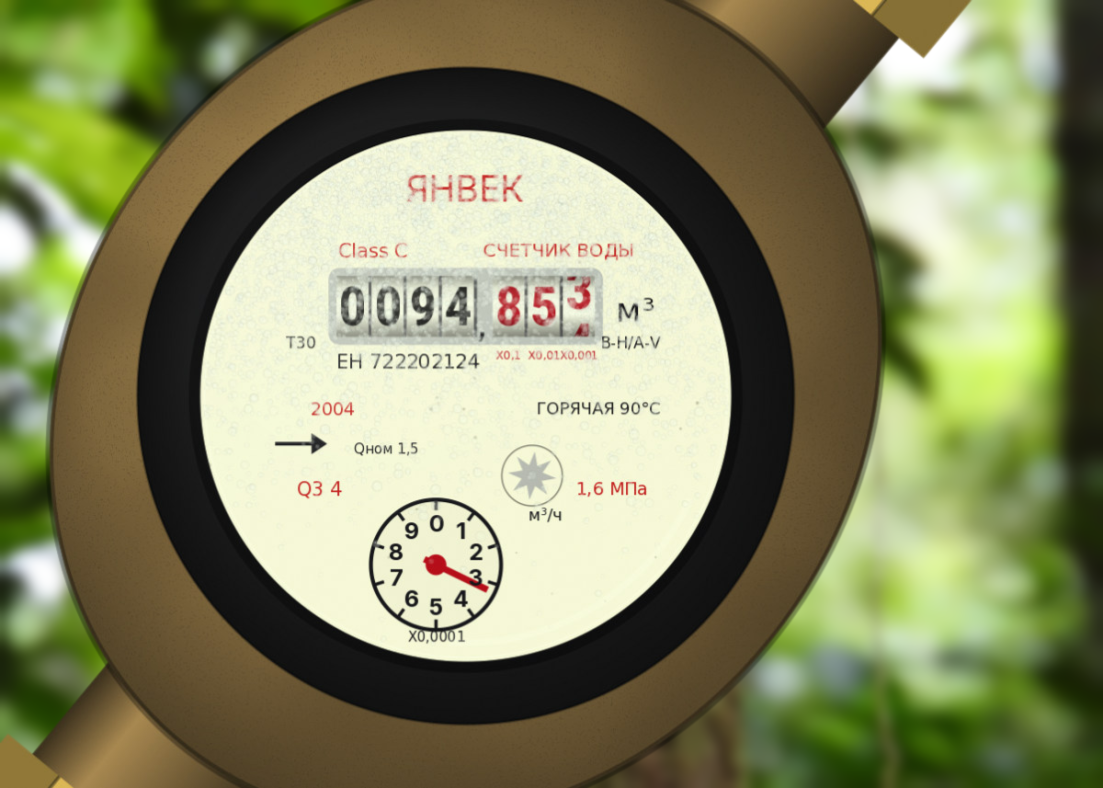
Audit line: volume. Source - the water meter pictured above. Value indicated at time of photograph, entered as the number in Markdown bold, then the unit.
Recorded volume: **94.8533** m³
